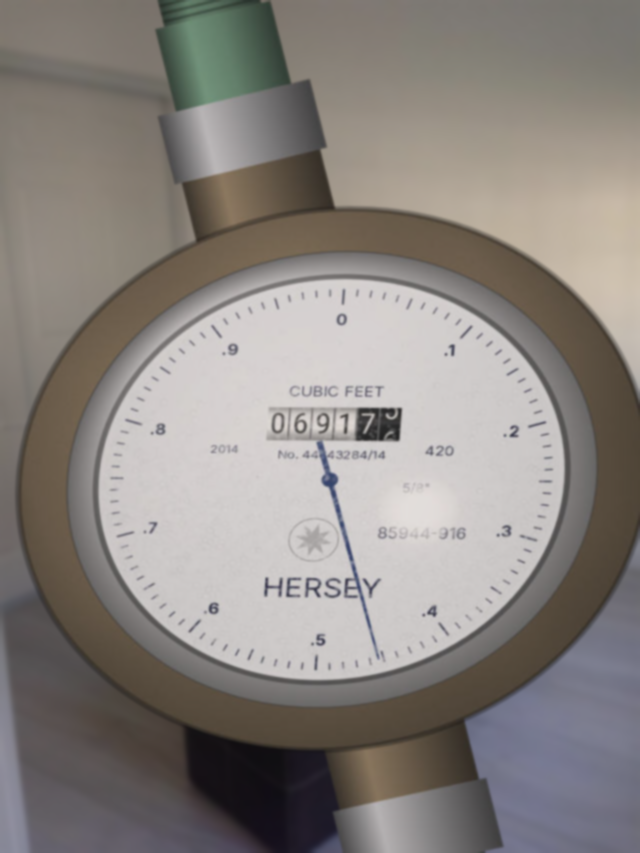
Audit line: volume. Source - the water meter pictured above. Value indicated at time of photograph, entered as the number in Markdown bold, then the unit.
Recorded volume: **69175.45** ft³
